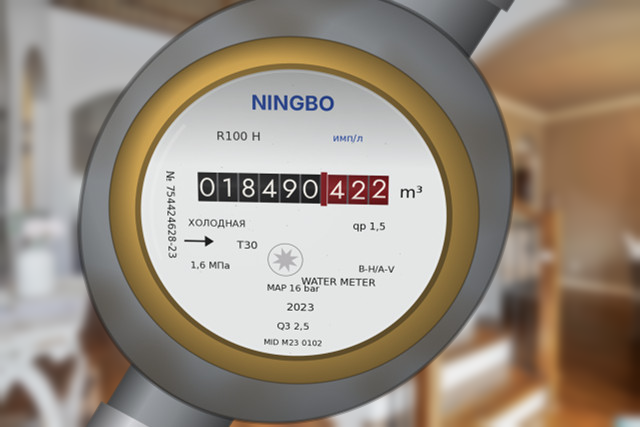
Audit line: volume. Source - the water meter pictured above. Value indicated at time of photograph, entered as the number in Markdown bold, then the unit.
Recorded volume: **18490.422** m³
